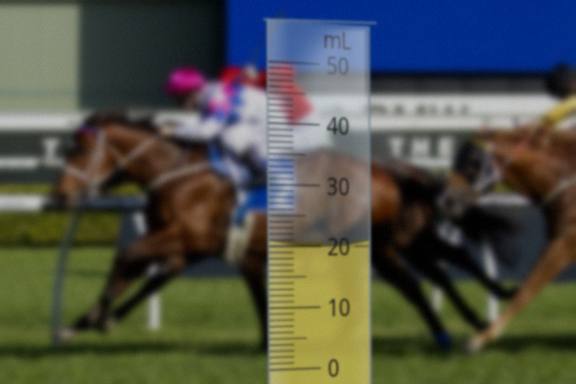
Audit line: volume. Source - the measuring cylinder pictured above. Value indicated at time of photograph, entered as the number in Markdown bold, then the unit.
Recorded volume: **20** mL
